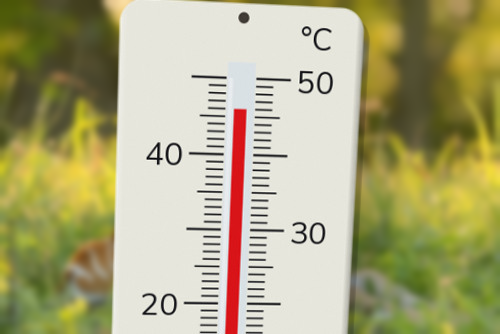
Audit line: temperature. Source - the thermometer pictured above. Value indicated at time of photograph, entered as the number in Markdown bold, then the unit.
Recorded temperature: **46** °C
